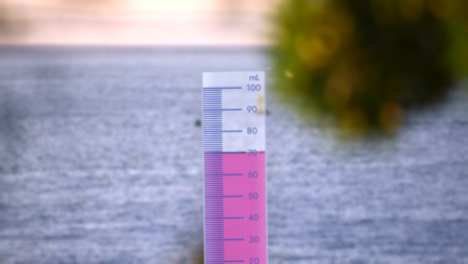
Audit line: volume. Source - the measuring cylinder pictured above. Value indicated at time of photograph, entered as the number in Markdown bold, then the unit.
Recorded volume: **70** mL
